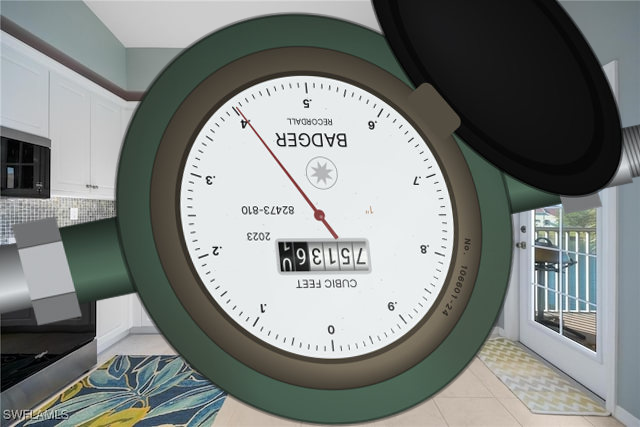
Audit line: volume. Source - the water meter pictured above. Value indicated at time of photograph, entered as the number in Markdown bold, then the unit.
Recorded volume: **751360.40** ft³
